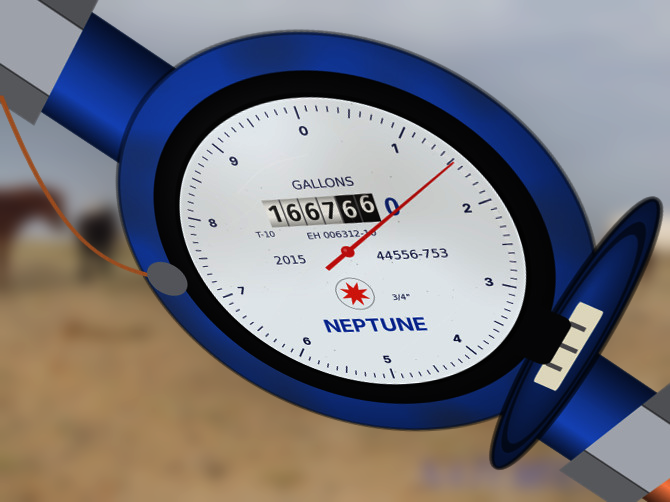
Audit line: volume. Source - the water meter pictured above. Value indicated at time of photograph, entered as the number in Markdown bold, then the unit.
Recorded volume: **1667661.5** gal
